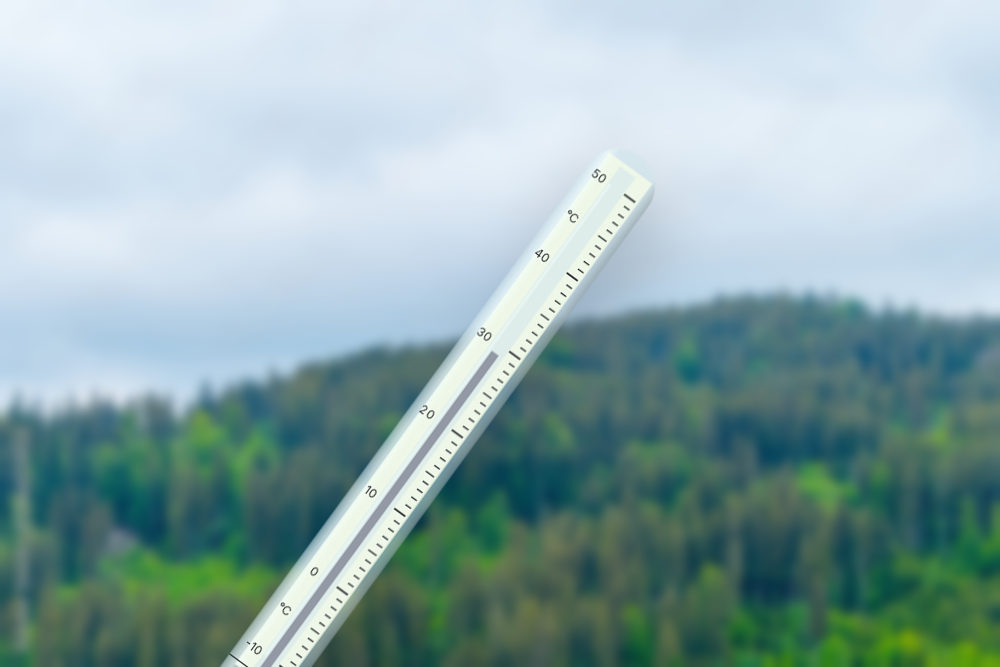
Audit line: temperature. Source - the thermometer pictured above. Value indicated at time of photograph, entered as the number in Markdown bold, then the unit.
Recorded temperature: **29** °C
